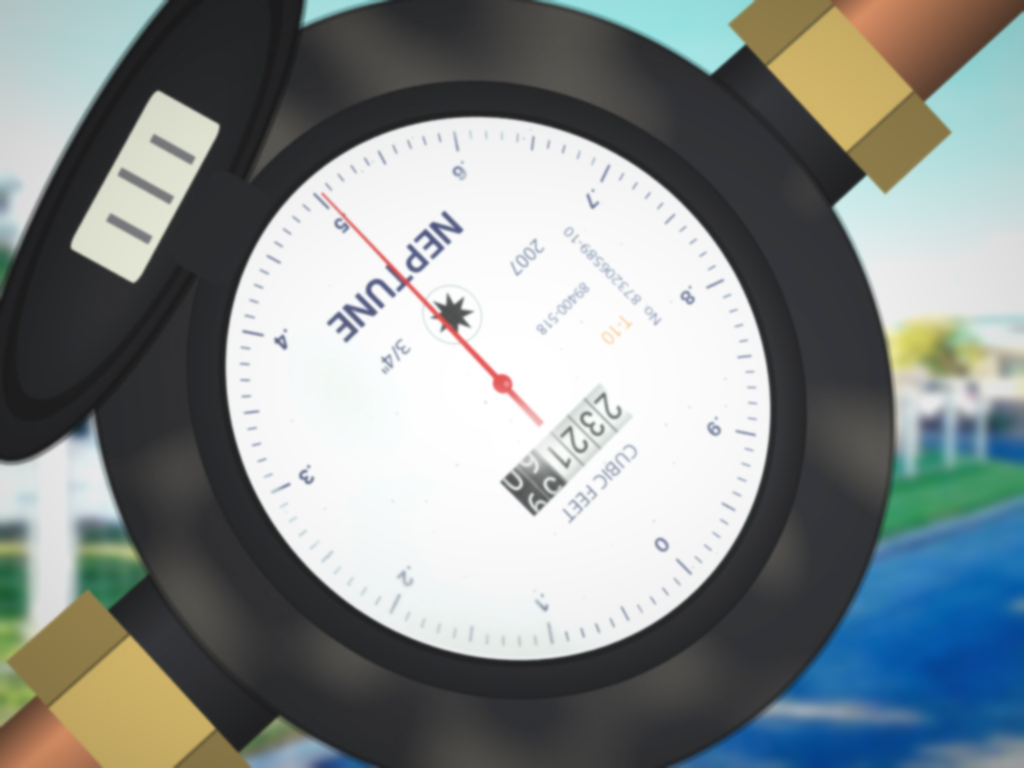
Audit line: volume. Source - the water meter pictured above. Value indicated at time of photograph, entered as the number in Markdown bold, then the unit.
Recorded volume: **232159.50** ft³
